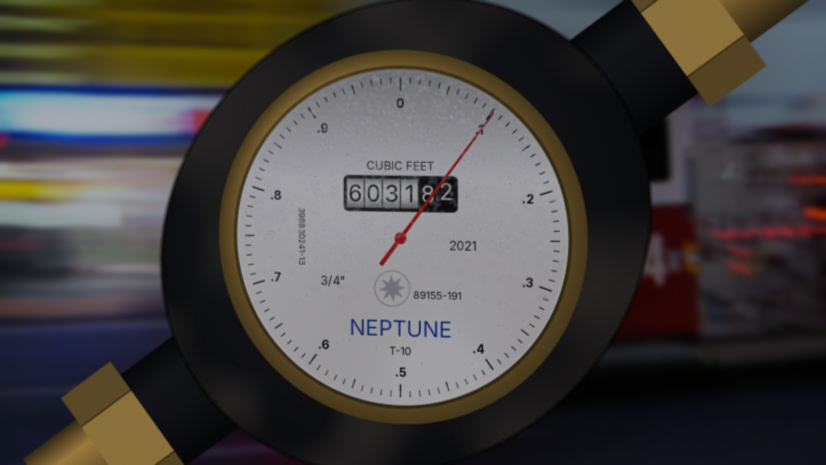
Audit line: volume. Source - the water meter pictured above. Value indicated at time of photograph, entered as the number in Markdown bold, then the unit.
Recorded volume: **603182.10** ft³
